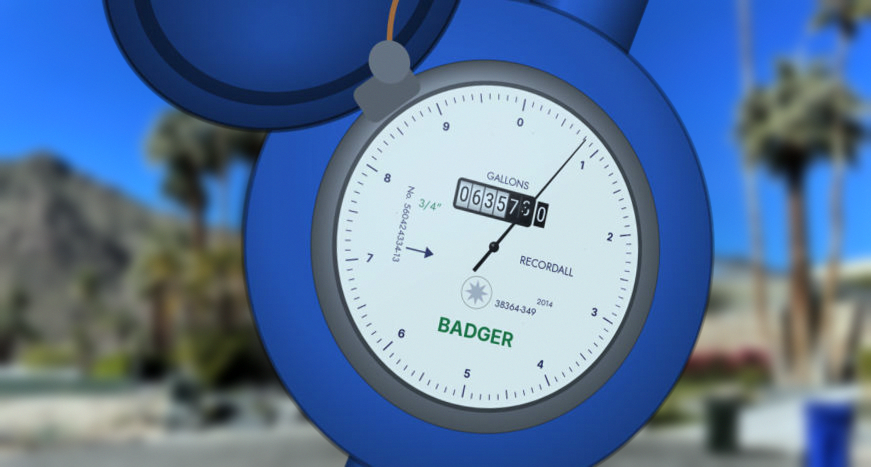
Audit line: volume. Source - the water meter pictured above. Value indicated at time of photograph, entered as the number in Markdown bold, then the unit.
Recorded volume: **635730.8** gal
